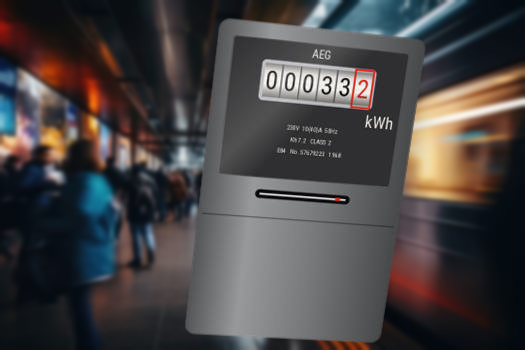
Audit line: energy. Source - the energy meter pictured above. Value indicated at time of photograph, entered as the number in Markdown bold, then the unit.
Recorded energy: **33.2** kWh
